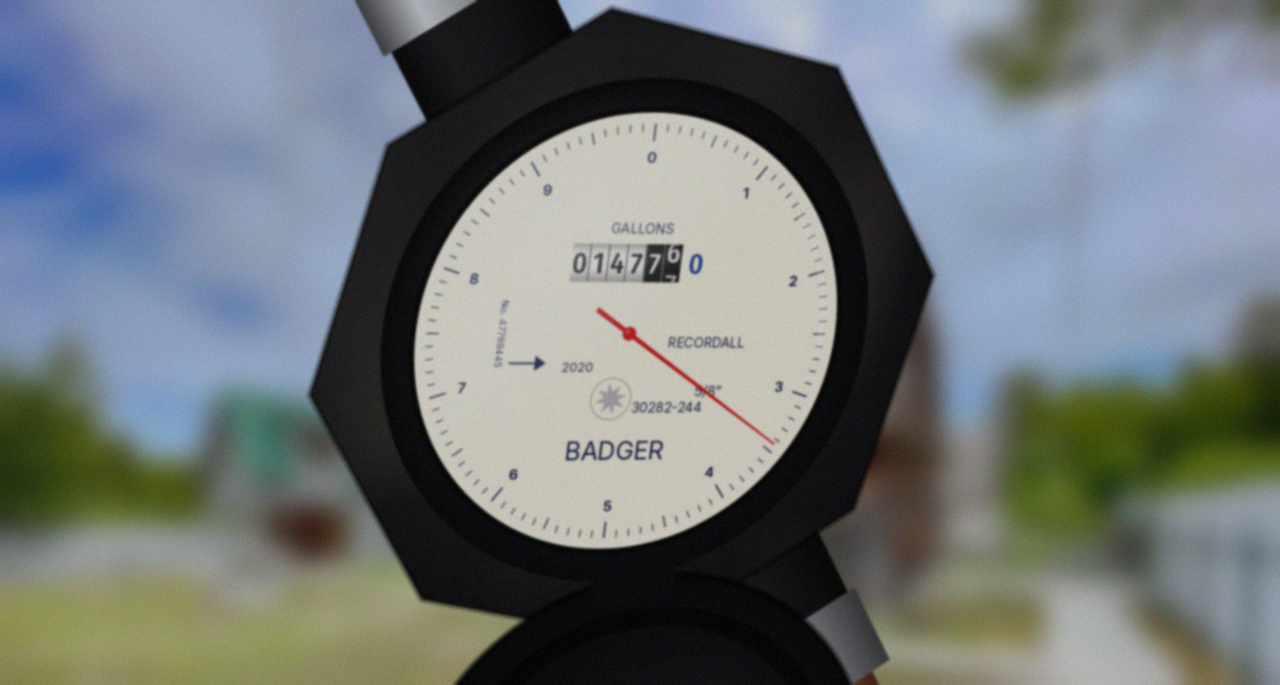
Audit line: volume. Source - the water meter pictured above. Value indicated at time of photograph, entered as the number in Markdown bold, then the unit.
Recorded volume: **147763.4** gal
